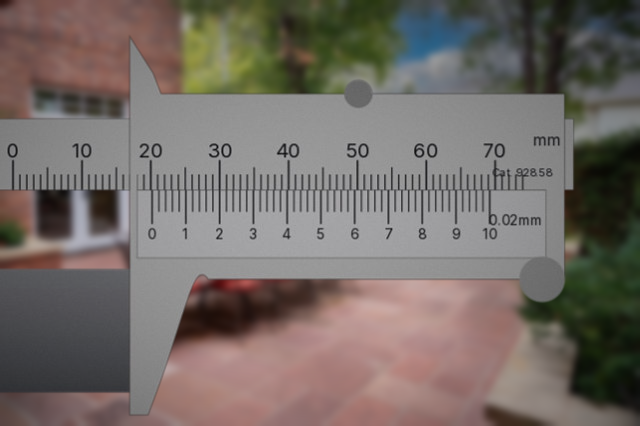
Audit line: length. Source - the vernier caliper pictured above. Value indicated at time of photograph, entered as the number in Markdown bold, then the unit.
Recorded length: **20.2** mm
